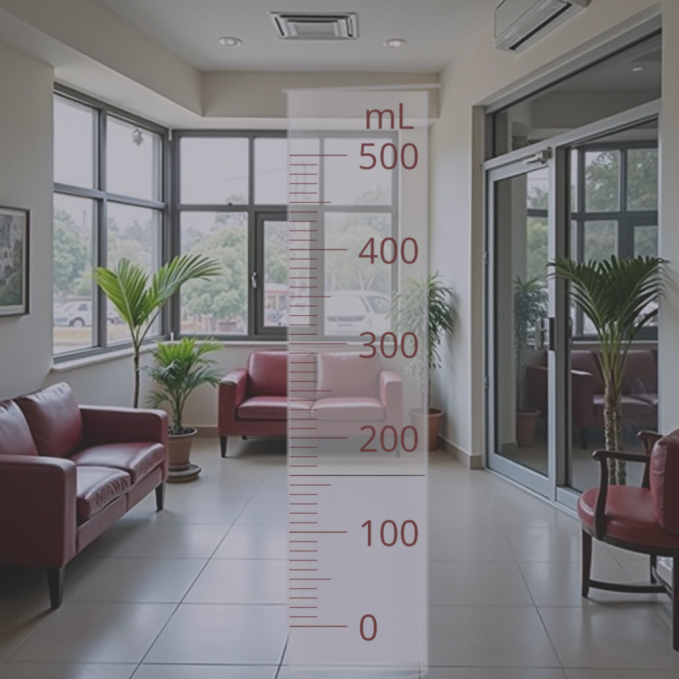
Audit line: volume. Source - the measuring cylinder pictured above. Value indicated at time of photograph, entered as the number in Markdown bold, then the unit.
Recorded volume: **160** mL
